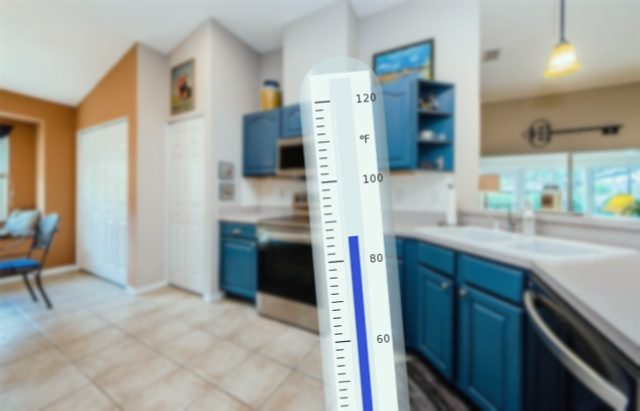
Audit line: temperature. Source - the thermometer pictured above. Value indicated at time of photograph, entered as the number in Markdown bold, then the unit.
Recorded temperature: **86** °F
